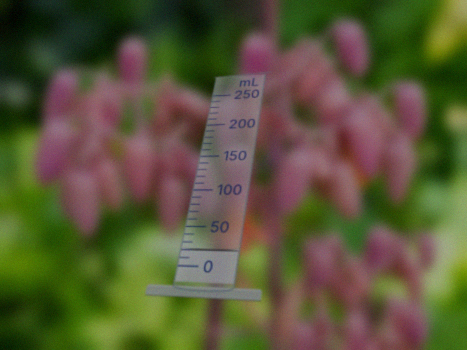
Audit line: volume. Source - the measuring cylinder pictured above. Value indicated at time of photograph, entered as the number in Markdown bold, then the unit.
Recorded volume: **20** mL
